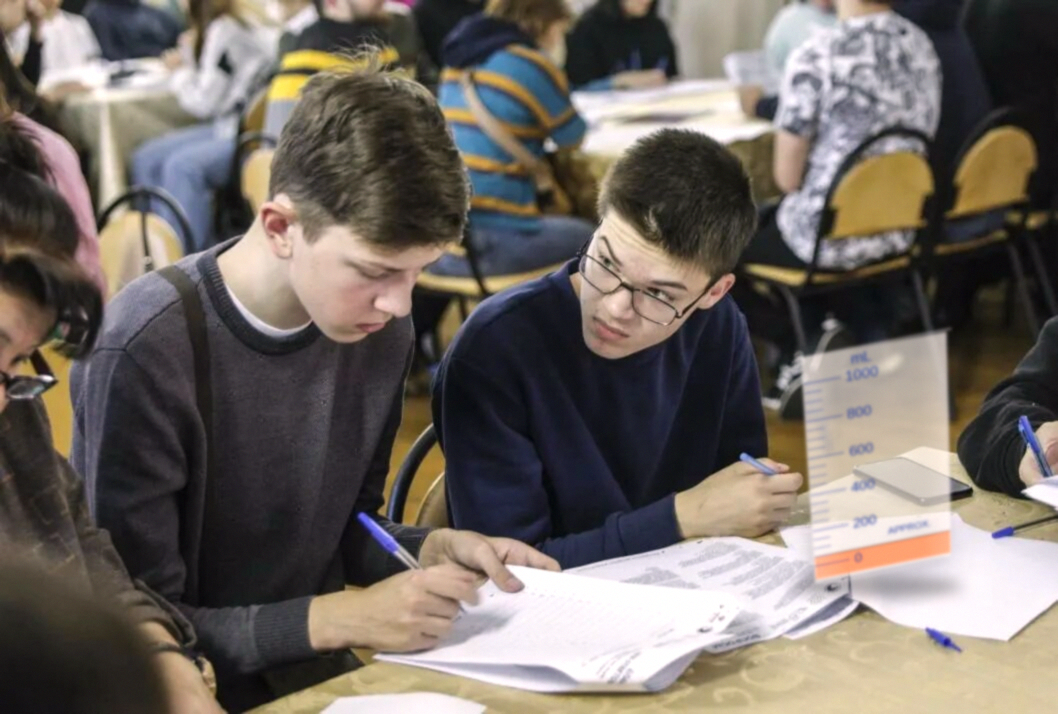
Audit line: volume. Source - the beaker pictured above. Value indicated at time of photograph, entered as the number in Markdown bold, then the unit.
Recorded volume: **50** mL
